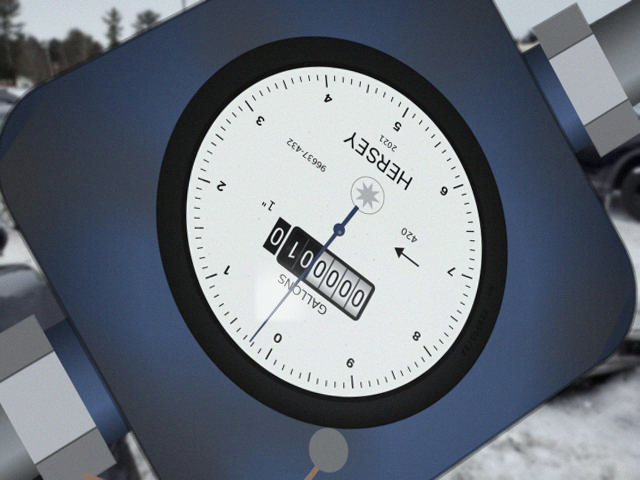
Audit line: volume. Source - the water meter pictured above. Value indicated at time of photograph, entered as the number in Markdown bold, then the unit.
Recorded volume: **10.2** gal
